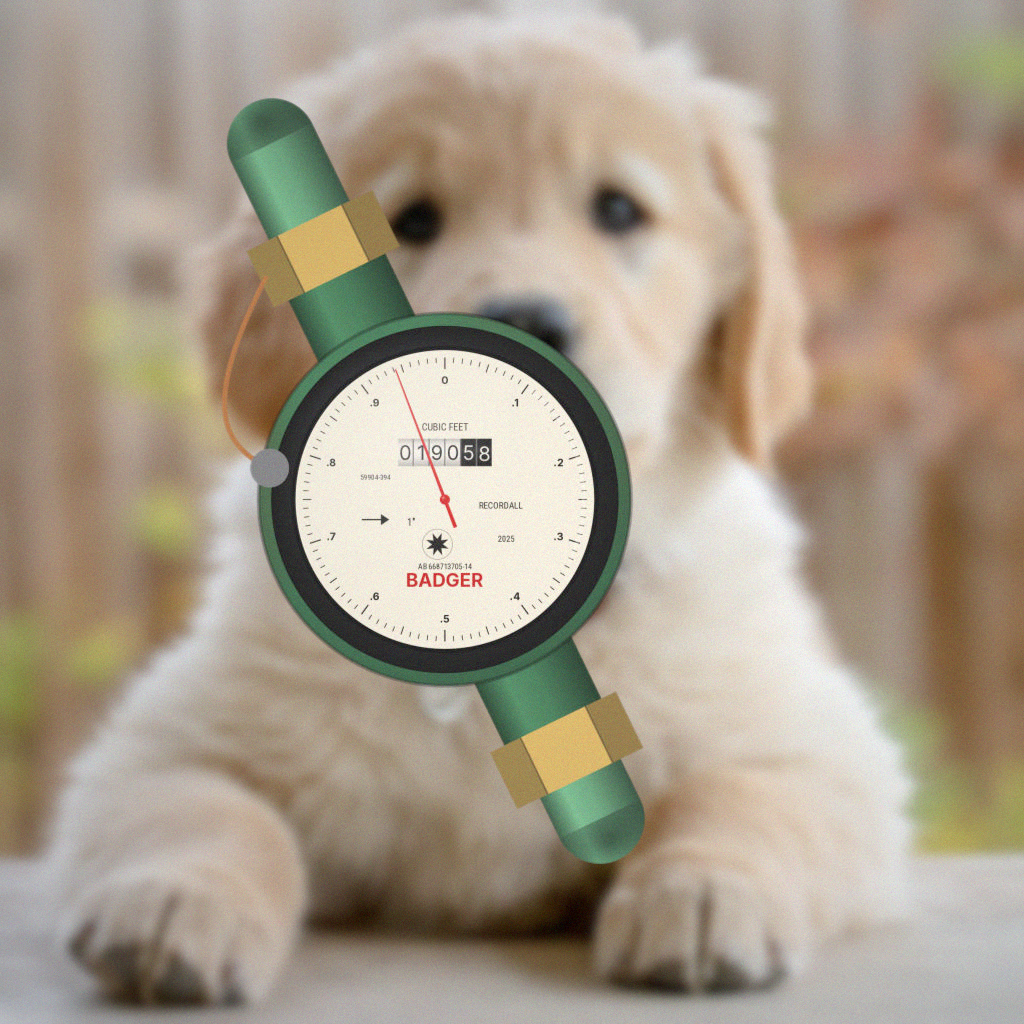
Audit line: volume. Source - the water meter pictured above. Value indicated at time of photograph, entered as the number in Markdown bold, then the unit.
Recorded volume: **19057.94** ft³
